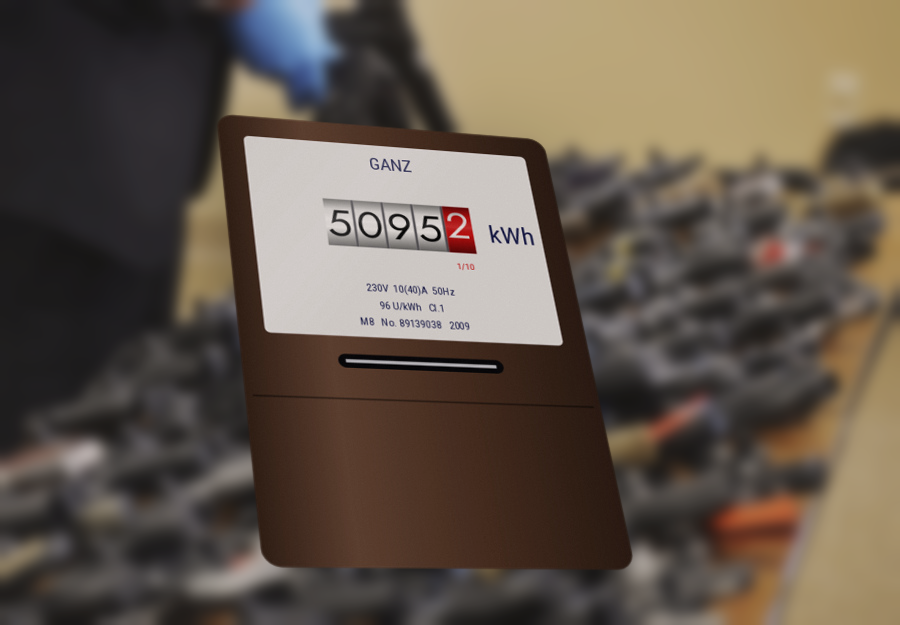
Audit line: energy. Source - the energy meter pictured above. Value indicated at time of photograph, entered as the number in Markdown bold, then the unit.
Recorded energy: **5095.2** kWh
